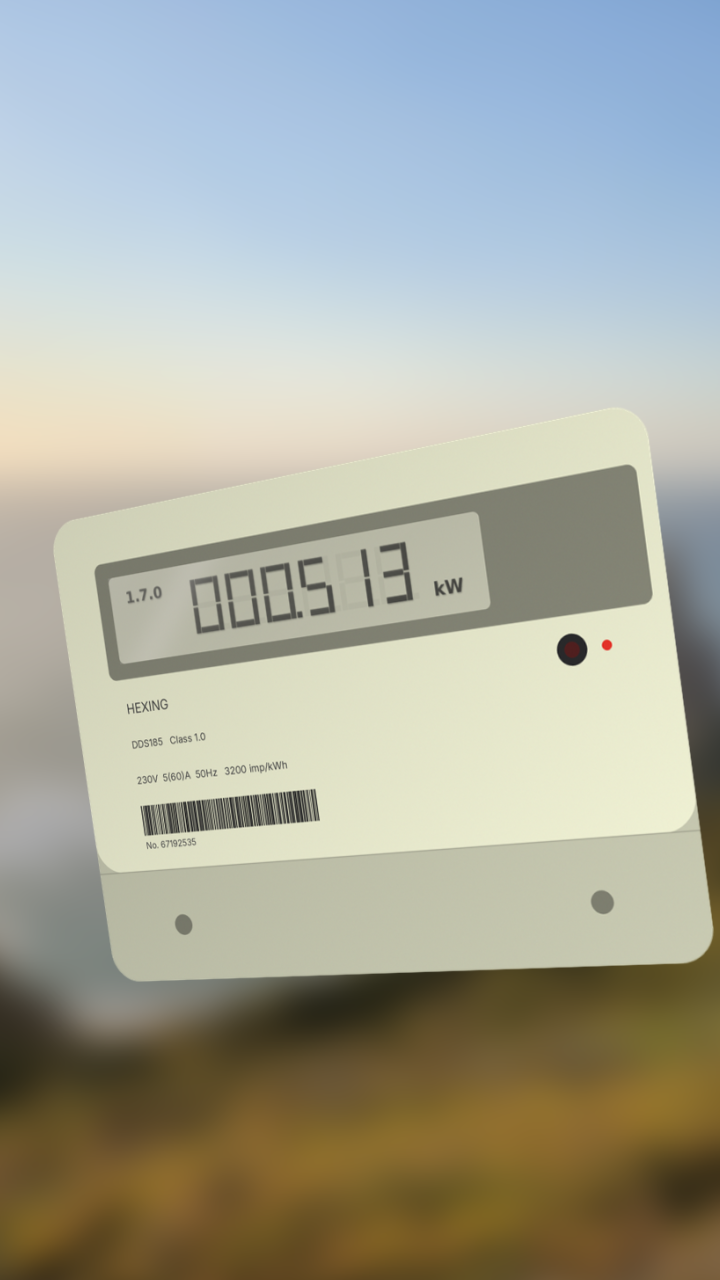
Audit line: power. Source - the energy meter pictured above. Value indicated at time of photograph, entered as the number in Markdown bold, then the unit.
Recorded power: **0.513** kW
